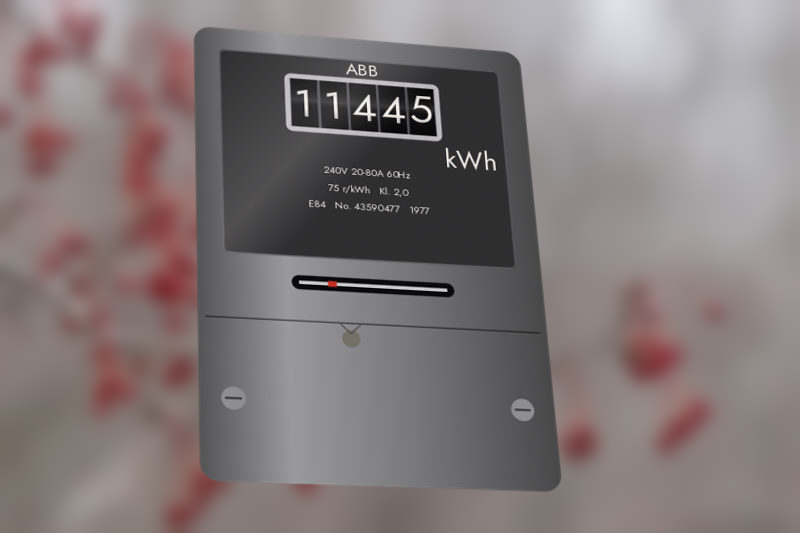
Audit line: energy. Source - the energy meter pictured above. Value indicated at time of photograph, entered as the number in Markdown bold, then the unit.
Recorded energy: **11445** kWh
